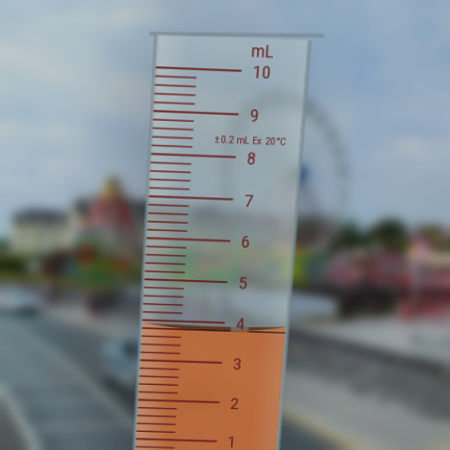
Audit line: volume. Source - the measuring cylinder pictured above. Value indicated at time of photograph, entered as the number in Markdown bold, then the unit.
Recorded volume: **3.8** mL
